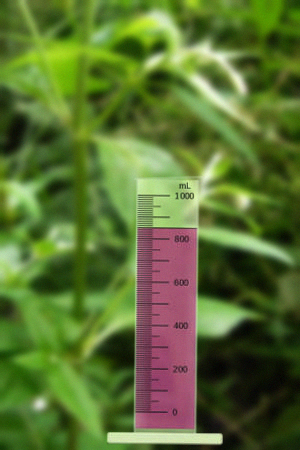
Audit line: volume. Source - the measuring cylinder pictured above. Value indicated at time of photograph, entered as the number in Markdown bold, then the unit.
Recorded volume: **850** mL
